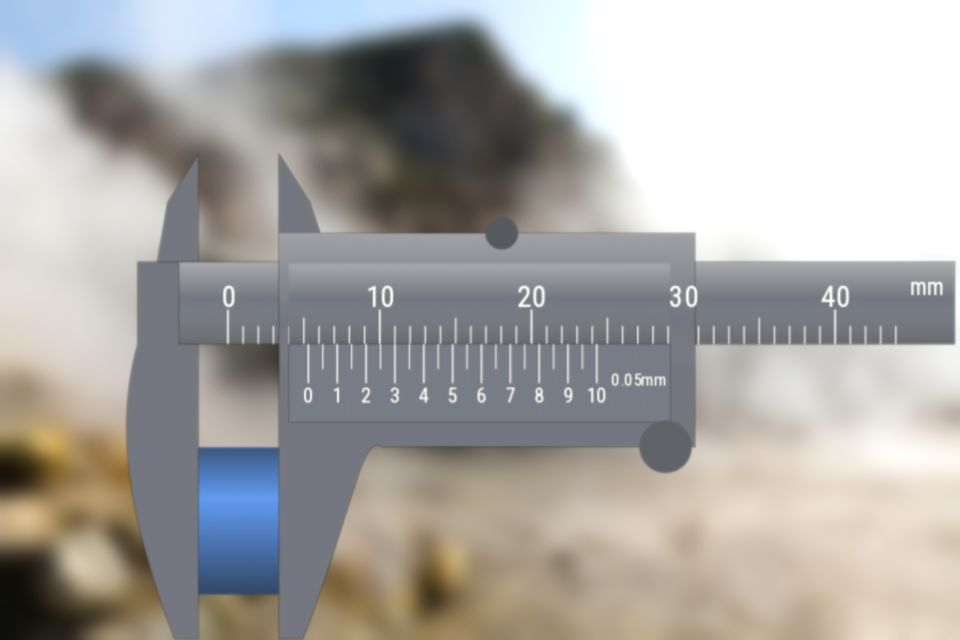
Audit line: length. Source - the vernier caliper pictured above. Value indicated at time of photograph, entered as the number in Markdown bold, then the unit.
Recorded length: **5.3** mm
